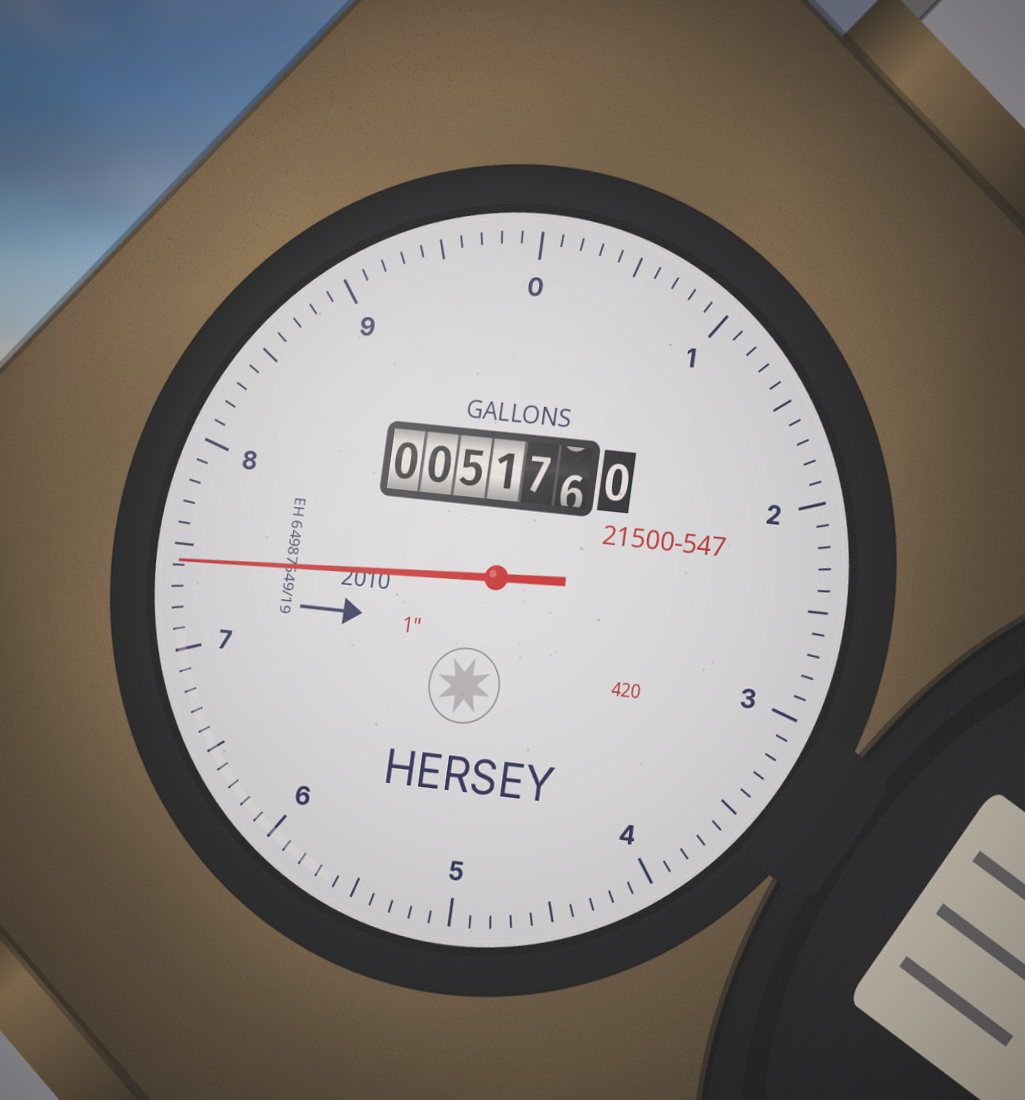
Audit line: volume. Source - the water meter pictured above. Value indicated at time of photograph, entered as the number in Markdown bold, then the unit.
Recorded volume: **51757.4** gal
